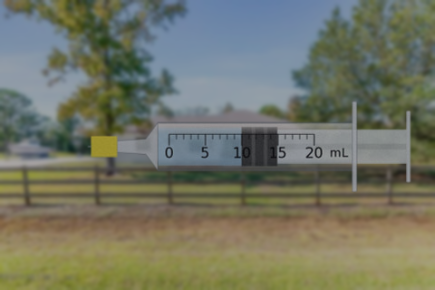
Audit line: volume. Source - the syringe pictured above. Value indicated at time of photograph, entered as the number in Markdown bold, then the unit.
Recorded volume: **10** mL
